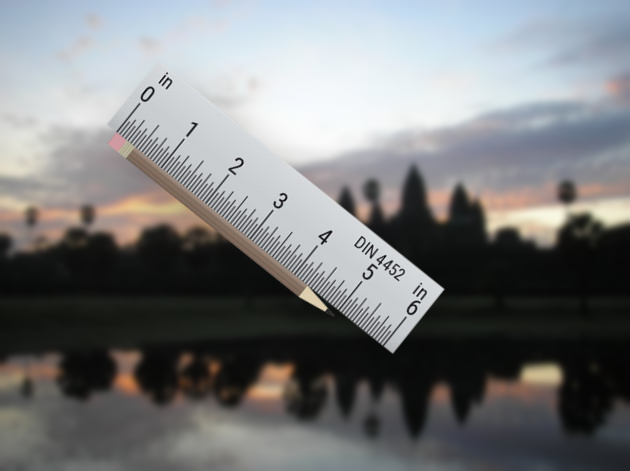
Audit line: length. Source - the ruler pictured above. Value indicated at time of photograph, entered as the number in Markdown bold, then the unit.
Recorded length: **5** in
